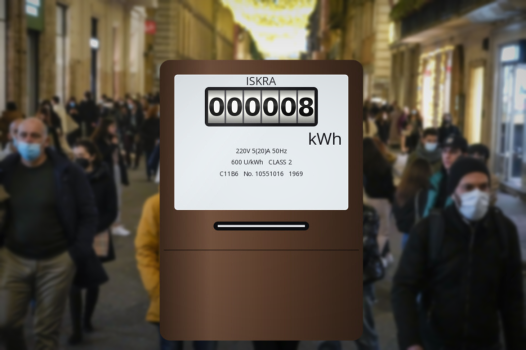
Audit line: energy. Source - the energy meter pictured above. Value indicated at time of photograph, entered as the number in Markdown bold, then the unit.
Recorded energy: **8** kWh
